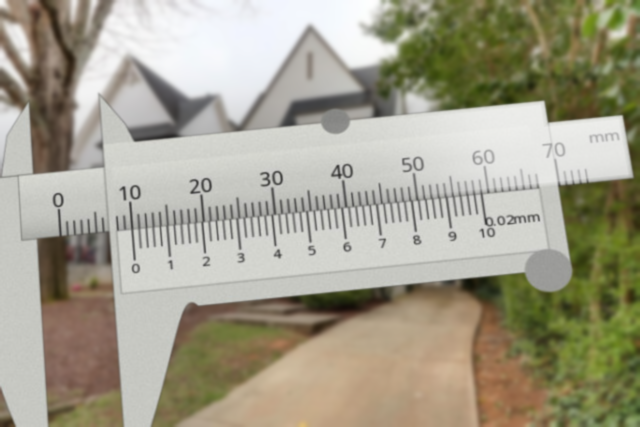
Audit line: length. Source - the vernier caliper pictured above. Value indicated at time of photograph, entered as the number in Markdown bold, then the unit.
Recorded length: **10.0** mm
